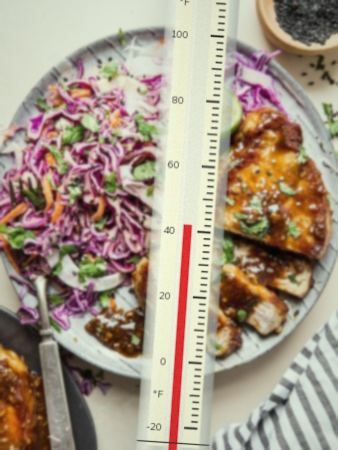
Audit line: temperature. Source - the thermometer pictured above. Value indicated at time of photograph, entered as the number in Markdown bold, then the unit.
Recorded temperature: **42** °F
